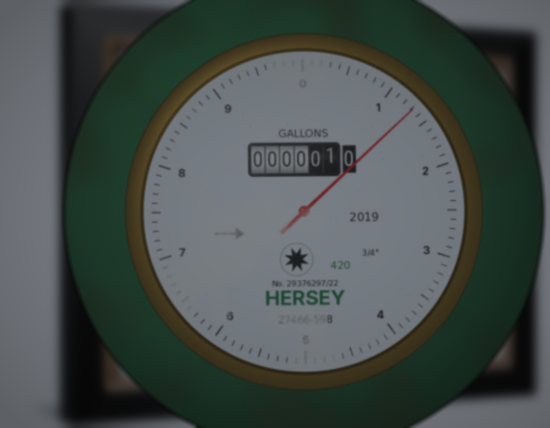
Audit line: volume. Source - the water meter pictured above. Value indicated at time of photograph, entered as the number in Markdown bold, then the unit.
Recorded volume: **11.3** gal
